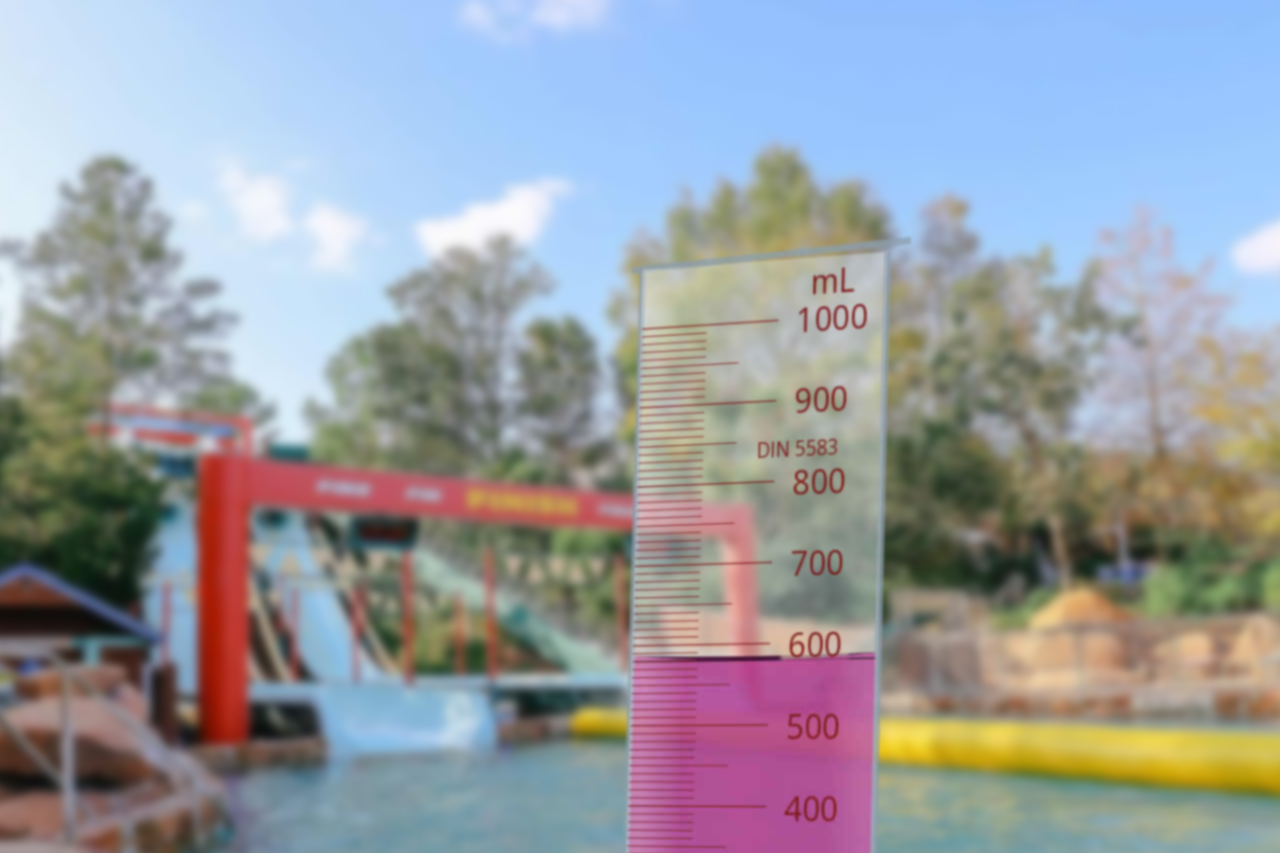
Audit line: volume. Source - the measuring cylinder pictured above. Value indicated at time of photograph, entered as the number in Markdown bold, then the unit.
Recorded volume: **580** mL
